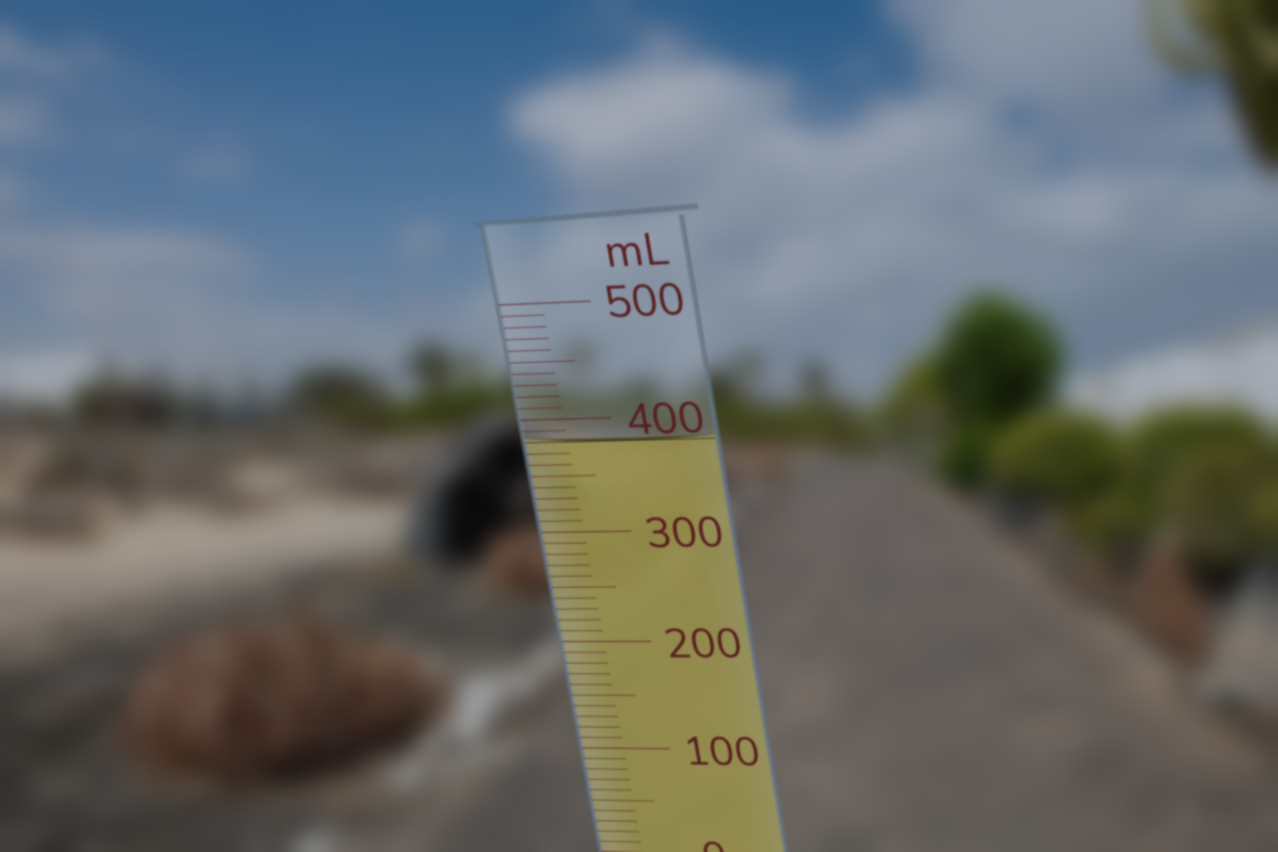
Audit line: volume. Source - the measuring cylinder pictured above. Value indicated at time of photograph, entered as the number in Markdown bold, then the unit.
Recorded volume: **380** mL
